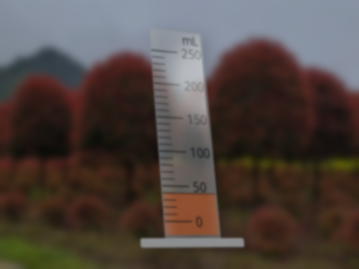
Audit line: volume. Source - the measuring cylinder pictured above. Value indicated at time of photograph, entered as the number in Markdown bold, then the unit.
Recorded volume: **40** mL
